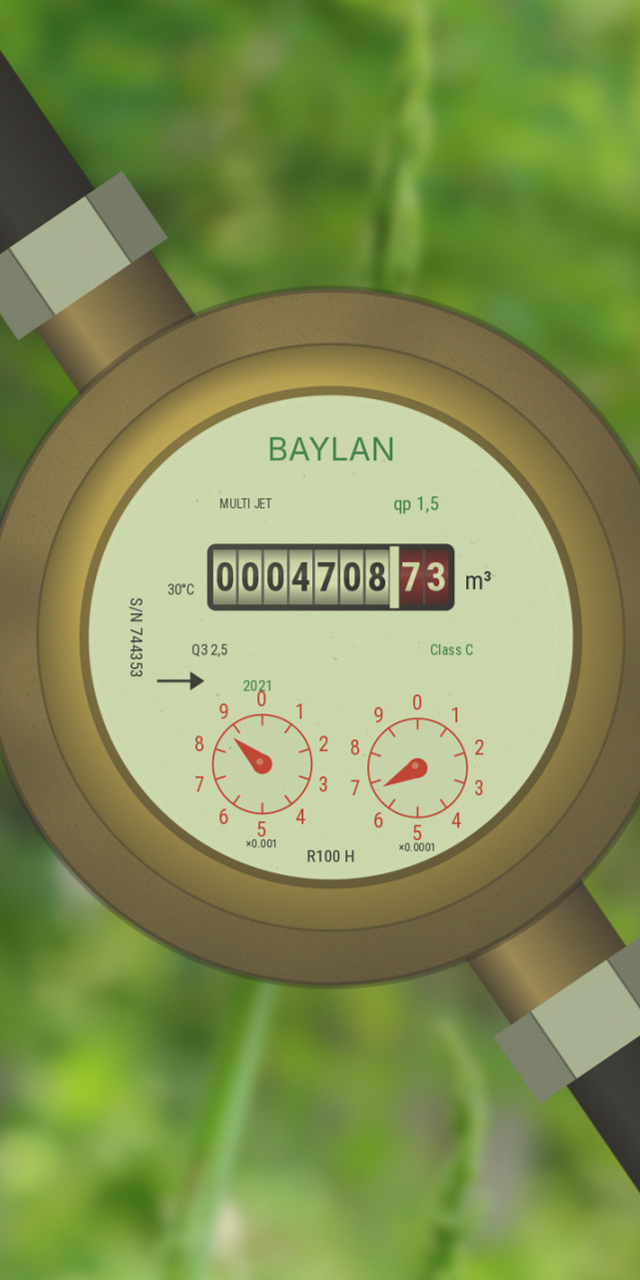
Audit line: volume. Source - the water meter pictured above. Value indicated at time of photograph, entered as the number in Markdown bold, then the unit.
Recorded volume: **4708.7386** m³
